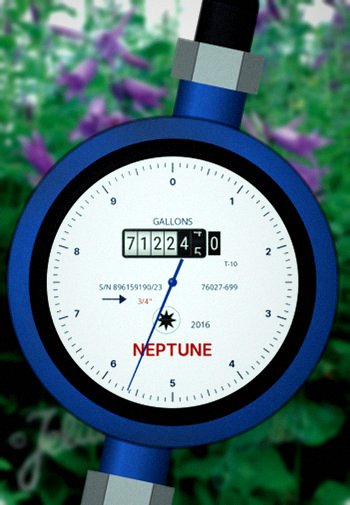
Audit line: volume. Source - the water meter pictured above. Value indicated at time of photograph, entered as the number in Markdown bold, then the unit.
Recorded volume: **7122445.6** gal
